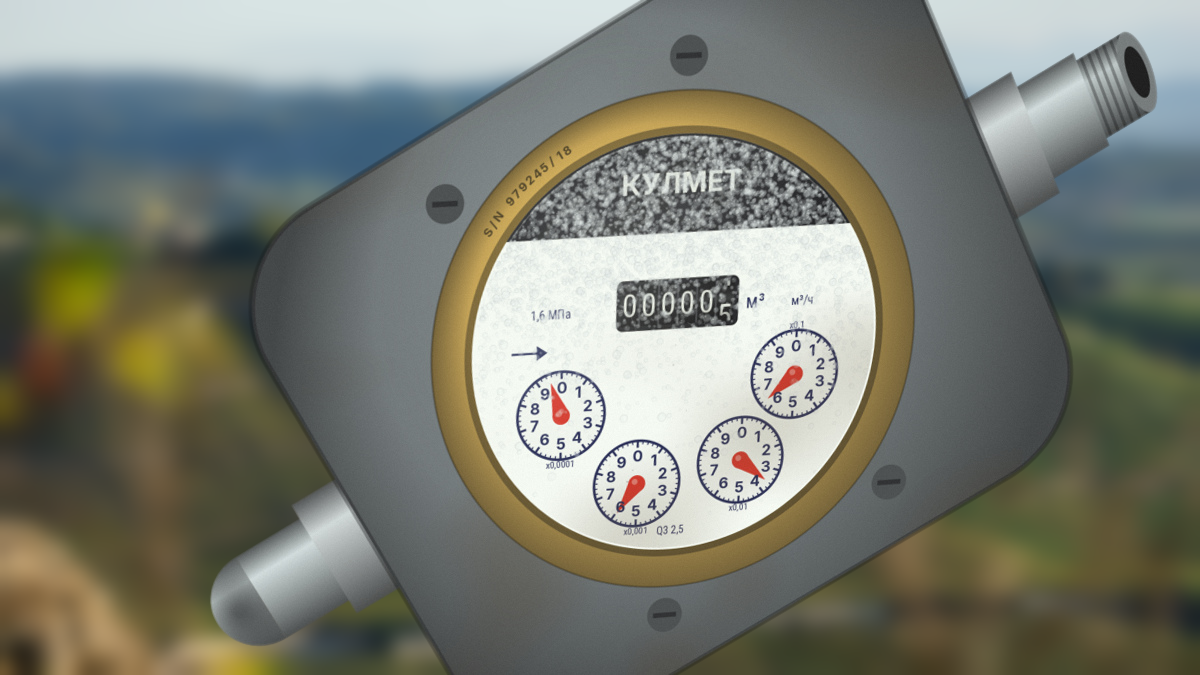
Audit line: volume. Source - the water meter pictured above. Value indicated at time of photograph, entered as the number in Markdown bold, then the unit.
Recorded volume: **4.6359** m³
